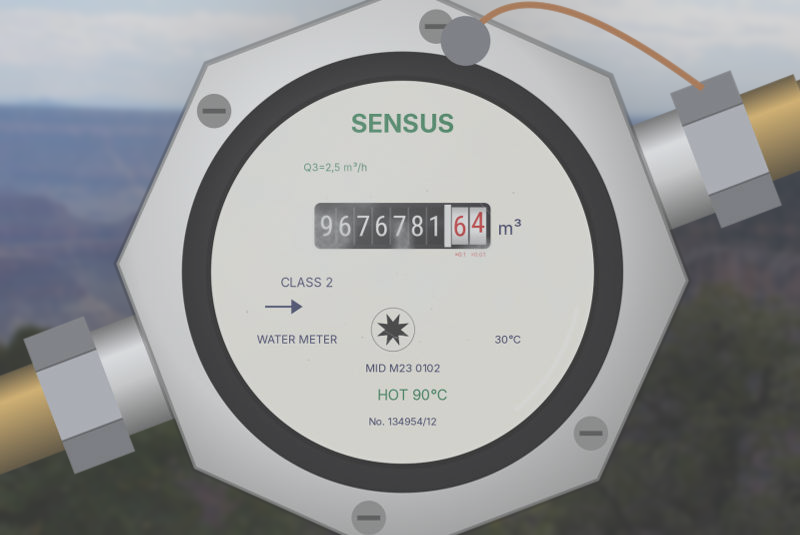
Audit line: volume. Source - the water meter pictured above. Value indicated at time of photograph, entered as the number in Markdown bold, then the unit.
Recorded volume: **9676781.64** m³
